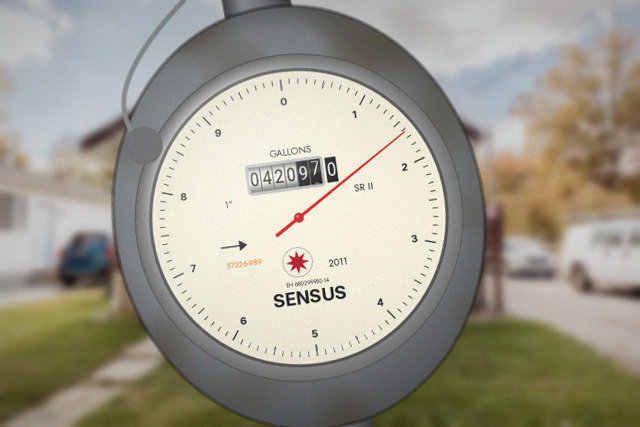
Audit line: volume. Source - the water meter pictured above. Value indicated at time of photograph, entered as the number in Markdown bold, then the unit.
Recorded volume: **420971.6** gal
